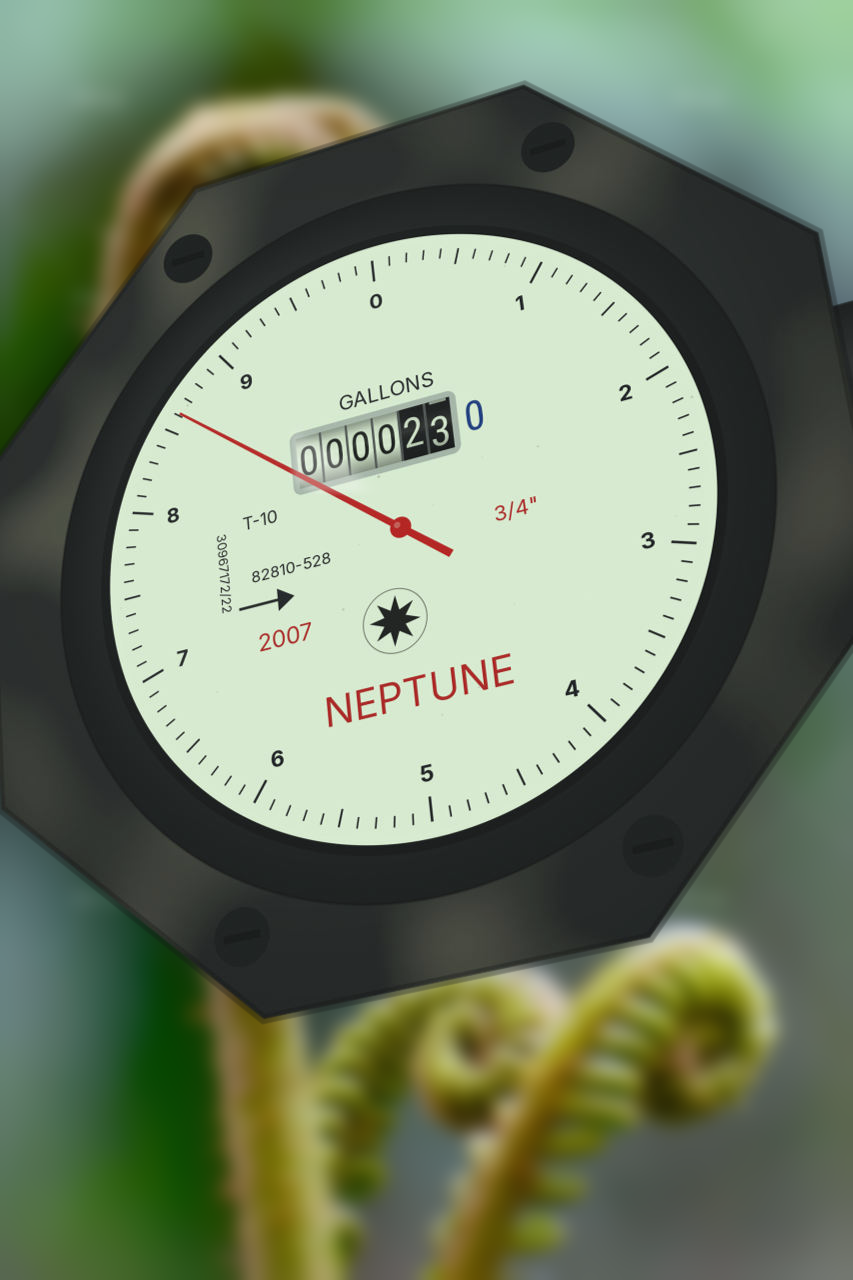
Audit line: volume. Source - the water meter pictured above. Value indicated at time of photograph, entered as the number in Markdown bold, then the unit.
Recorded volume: **228.6** gal
